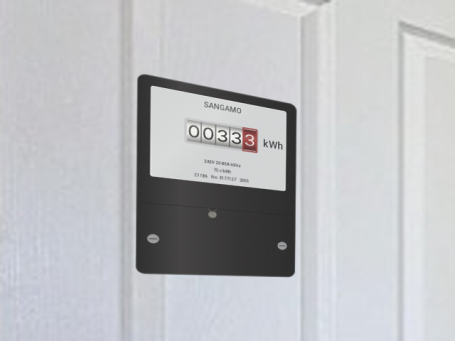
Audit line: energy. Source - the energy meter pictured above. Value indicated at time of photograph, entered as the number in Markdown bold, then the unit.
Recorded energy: **33.3** kWh
